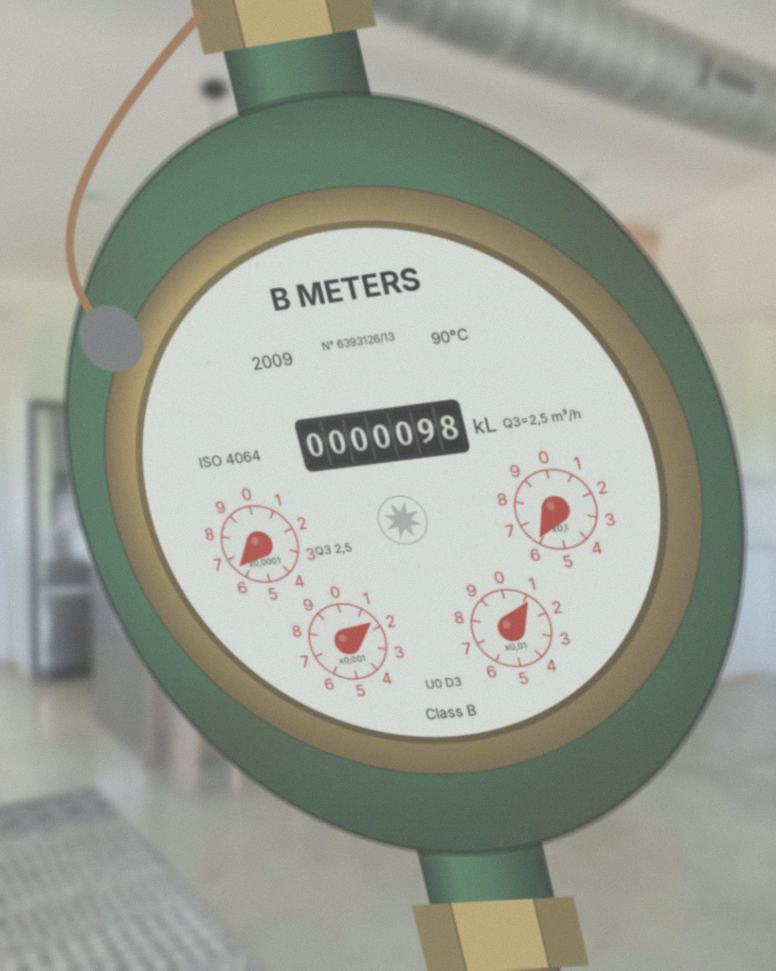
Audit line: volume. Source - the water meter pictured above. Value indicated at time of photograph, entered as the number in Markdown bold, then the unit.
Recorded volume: **98.6116** kL
